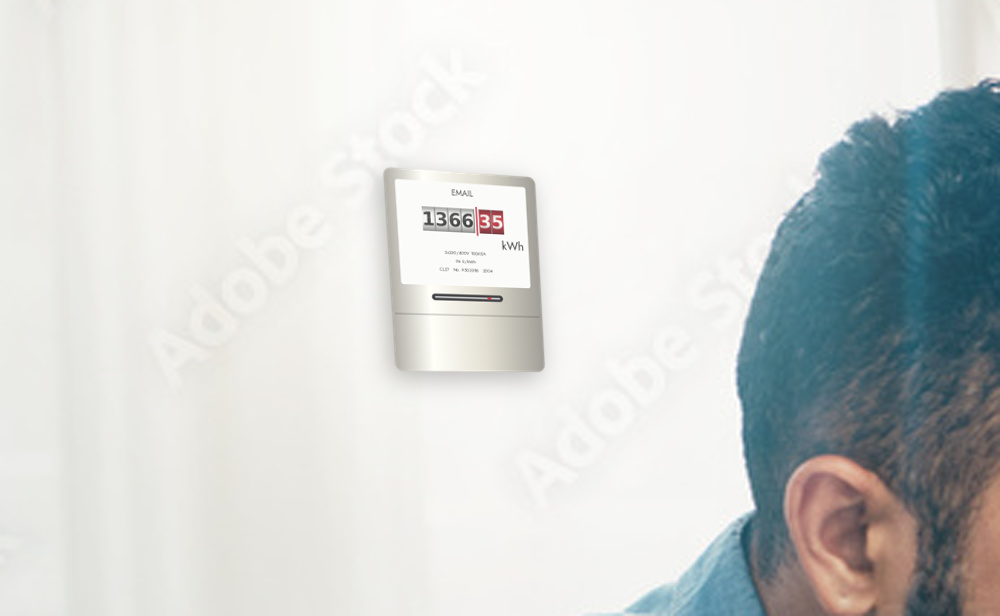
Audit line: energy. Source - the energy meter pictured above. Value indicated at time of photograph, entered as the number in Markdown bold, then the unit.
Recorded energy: **1366.35** kWh
